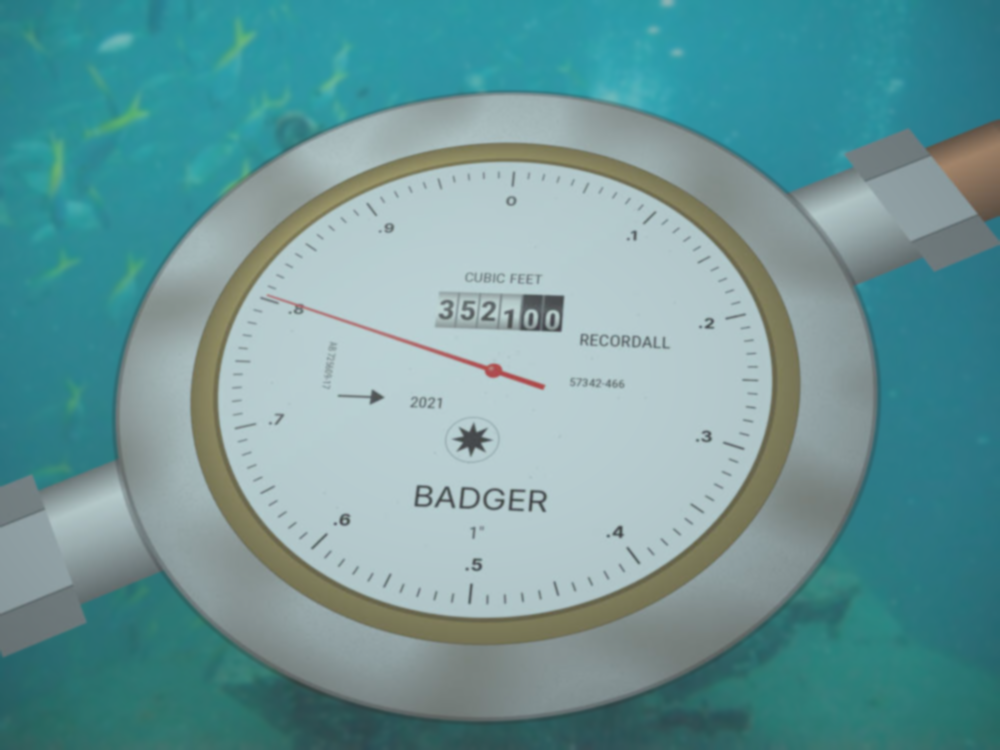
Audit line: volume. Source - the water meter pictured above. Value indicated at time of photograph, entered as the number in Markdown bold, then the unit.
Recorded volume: **352099.80** ft³
